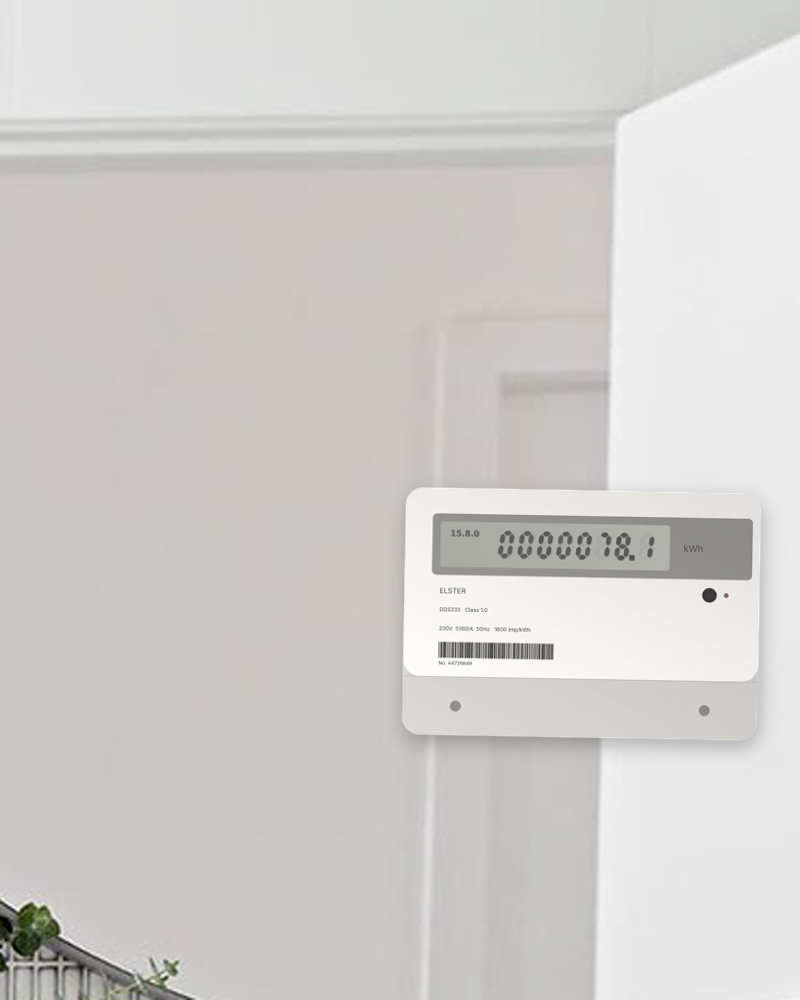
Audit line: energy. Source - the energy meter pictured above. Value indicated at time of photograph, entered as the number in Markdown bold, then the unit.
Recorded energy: **78.1** kWh
